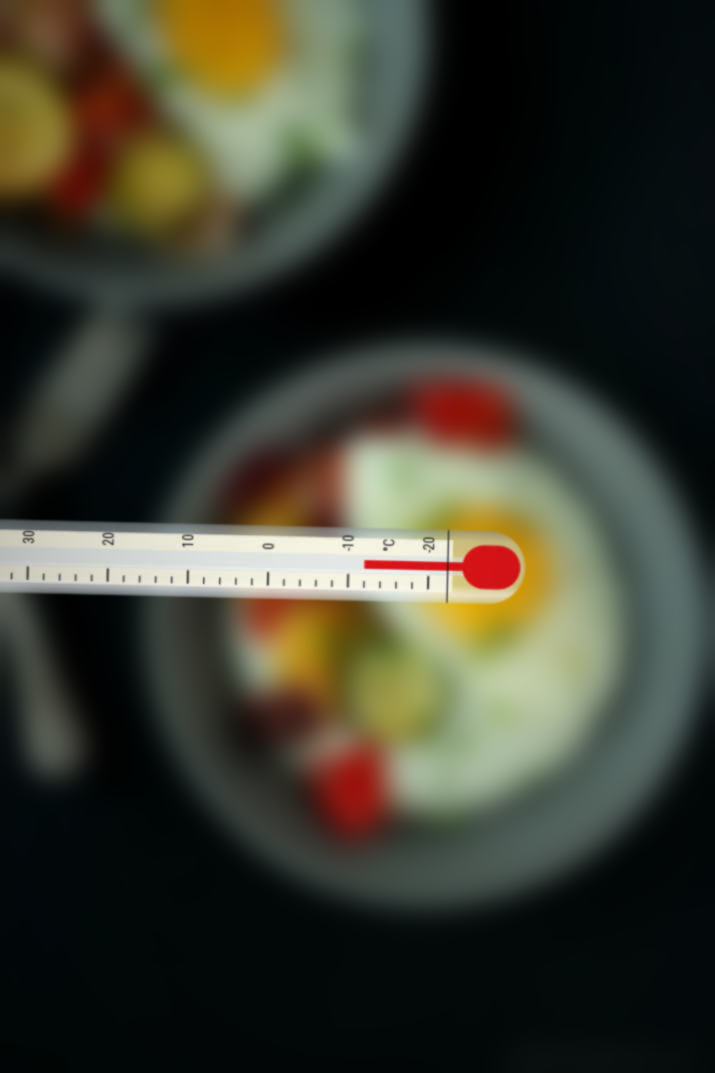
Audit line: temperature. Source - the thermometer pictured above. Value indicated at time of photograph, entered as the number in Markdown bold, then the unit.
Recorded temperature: **-12** °C
